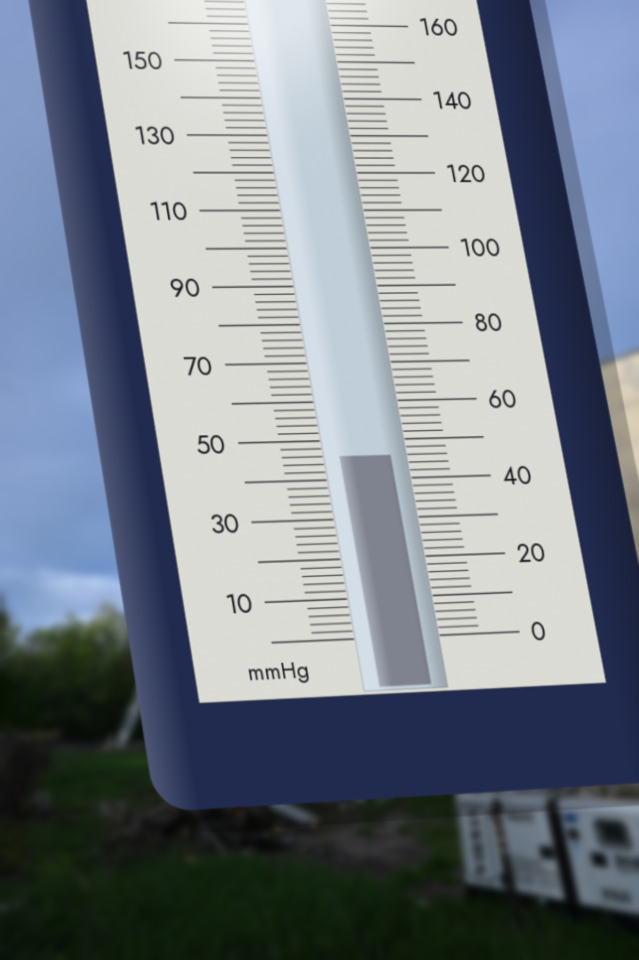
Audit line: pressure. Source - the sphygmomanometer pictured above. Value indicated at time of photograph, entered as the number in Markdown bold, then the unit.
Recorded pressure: **46** mmHg
